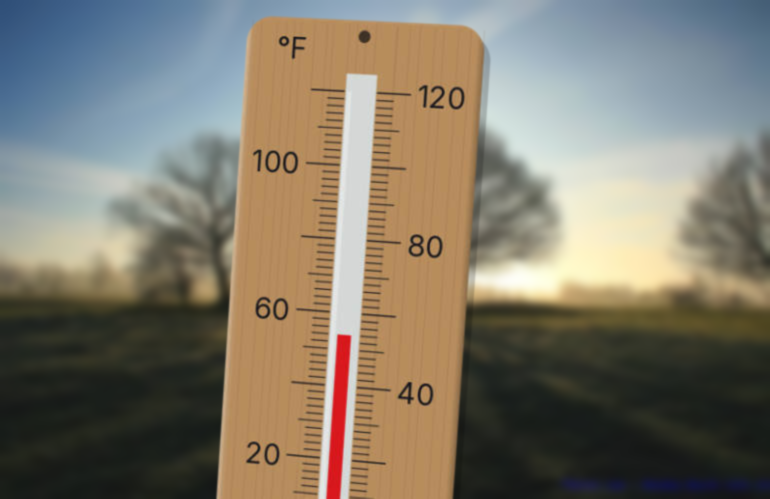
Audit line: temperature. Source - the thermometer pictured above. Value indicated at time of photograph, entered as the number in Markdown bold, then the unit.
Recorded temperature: **54** °F
